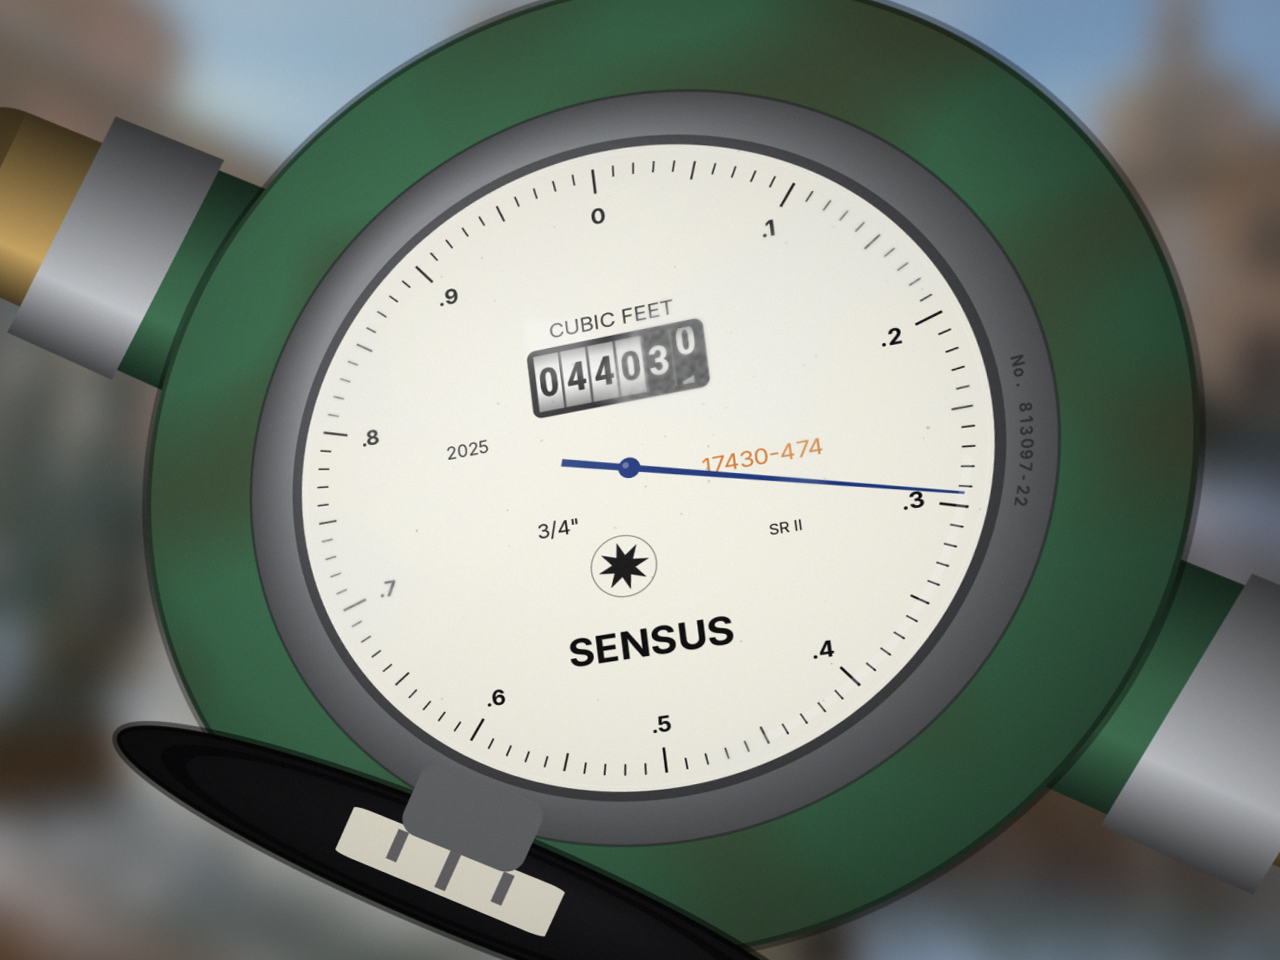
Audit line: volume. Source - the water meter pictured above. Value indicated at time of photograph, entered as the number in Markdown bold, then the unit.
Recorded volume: **44030.29** ft³
